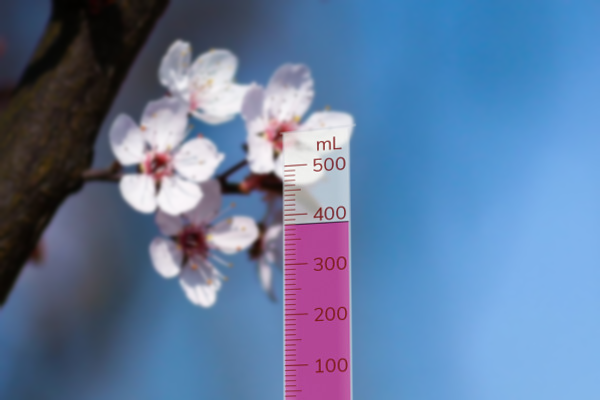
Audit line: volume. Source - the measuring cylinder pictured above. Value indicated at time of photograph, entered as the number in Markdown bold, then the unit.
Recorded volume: **380** mL
